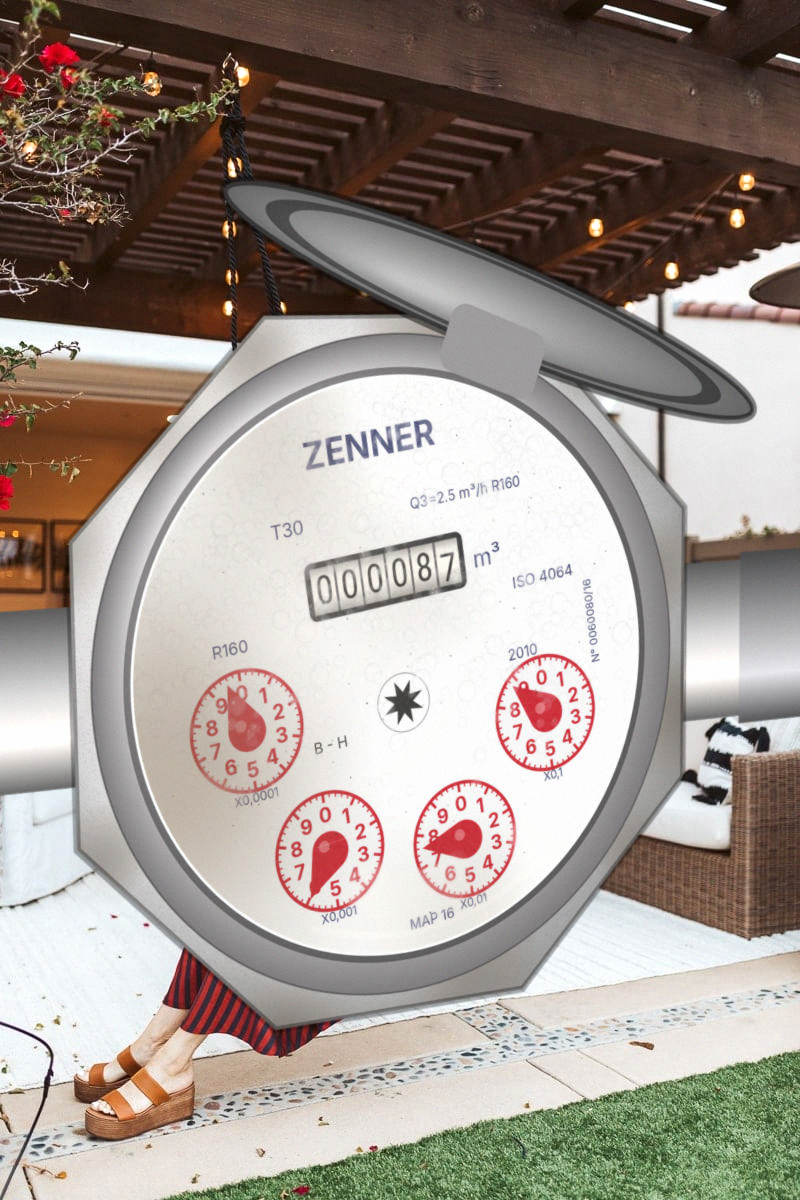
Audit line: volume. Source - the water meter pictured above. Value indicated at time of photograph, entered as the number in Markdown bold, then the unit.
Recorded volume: **86.8759** m³
